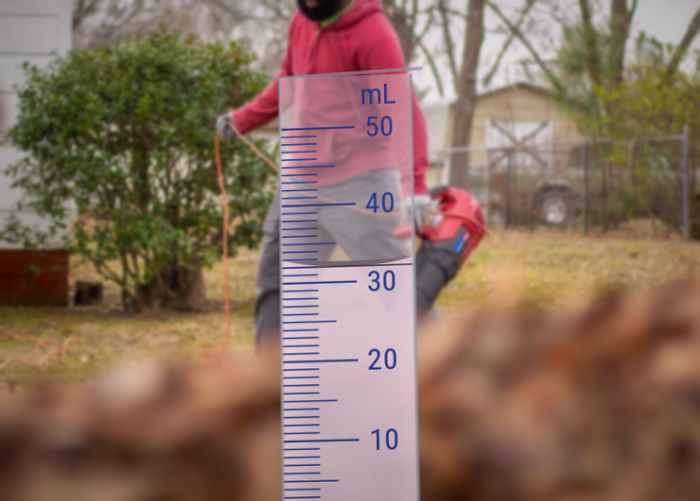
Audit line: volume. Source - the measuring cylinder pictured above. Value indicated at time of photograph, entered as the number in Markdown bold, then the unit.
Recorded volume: **32** mL
